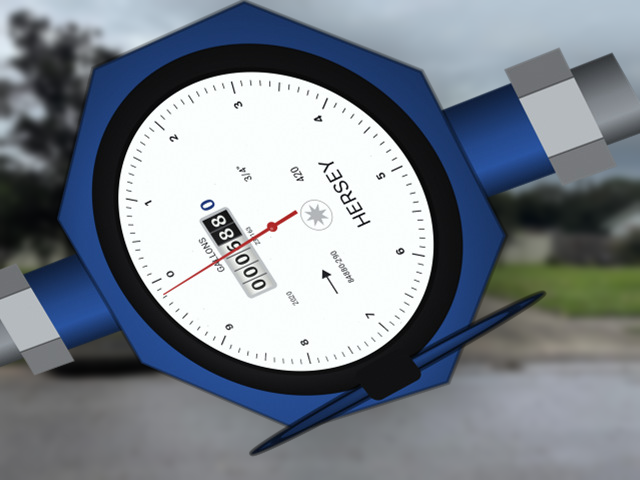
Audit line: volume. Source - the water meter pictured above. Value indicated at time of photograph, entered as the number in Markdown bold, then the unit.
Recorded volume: **6879.8** gal
